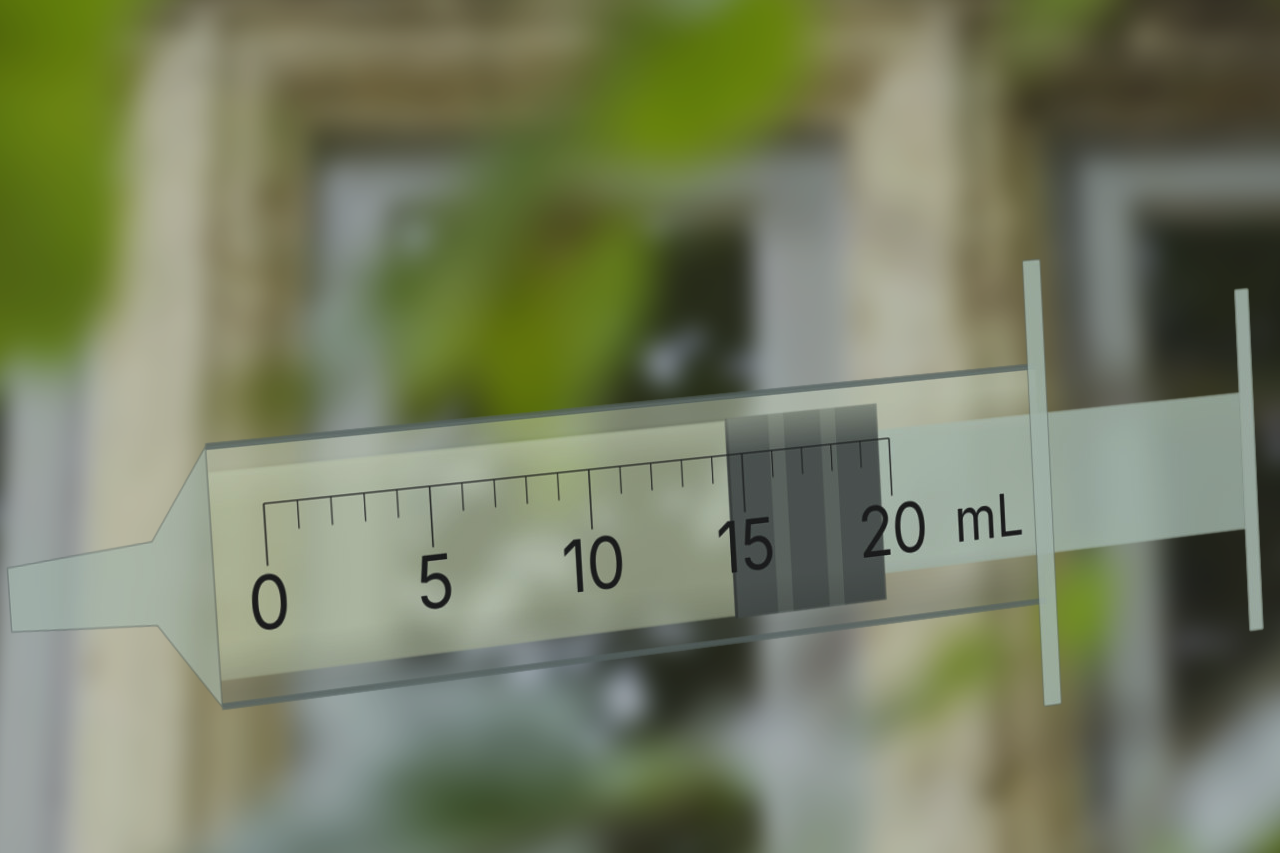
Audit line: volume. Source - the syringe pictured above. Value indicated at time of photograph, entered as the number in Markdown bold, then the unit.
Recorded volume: **14.5** mL
